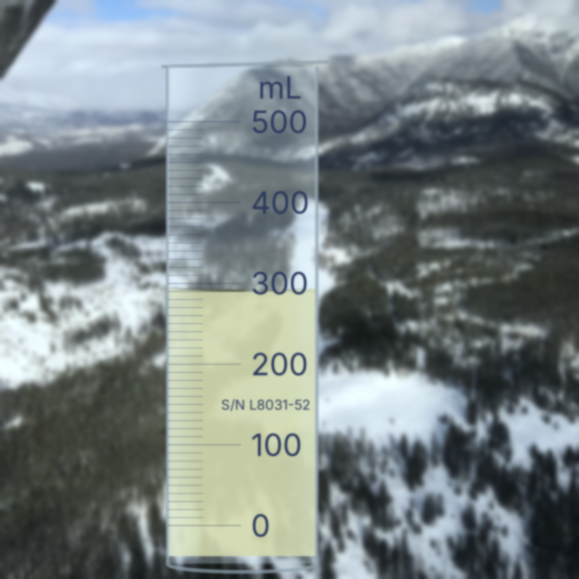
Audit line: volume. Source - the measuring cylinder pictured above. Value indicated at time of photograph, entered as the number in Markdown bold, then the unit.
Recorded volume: **290** mL
